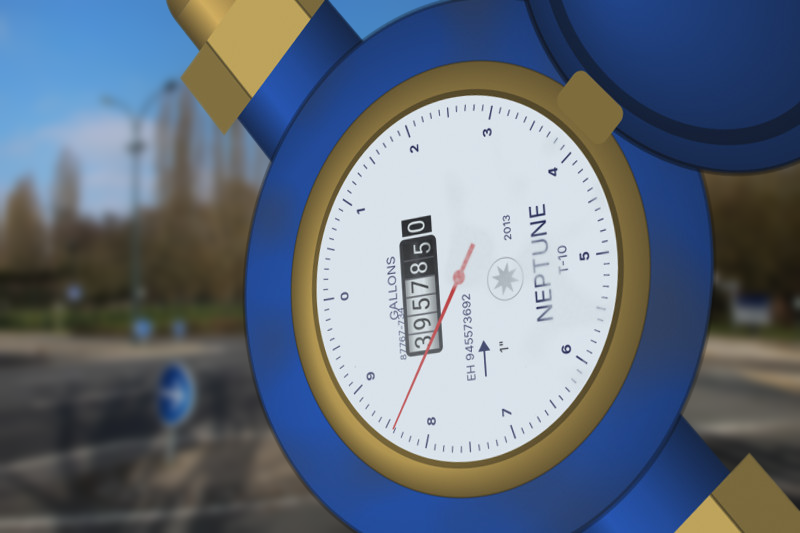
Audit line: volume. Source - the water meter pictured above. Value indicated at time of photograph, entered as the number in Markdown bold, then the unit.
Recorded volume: **3957848.4** gal
